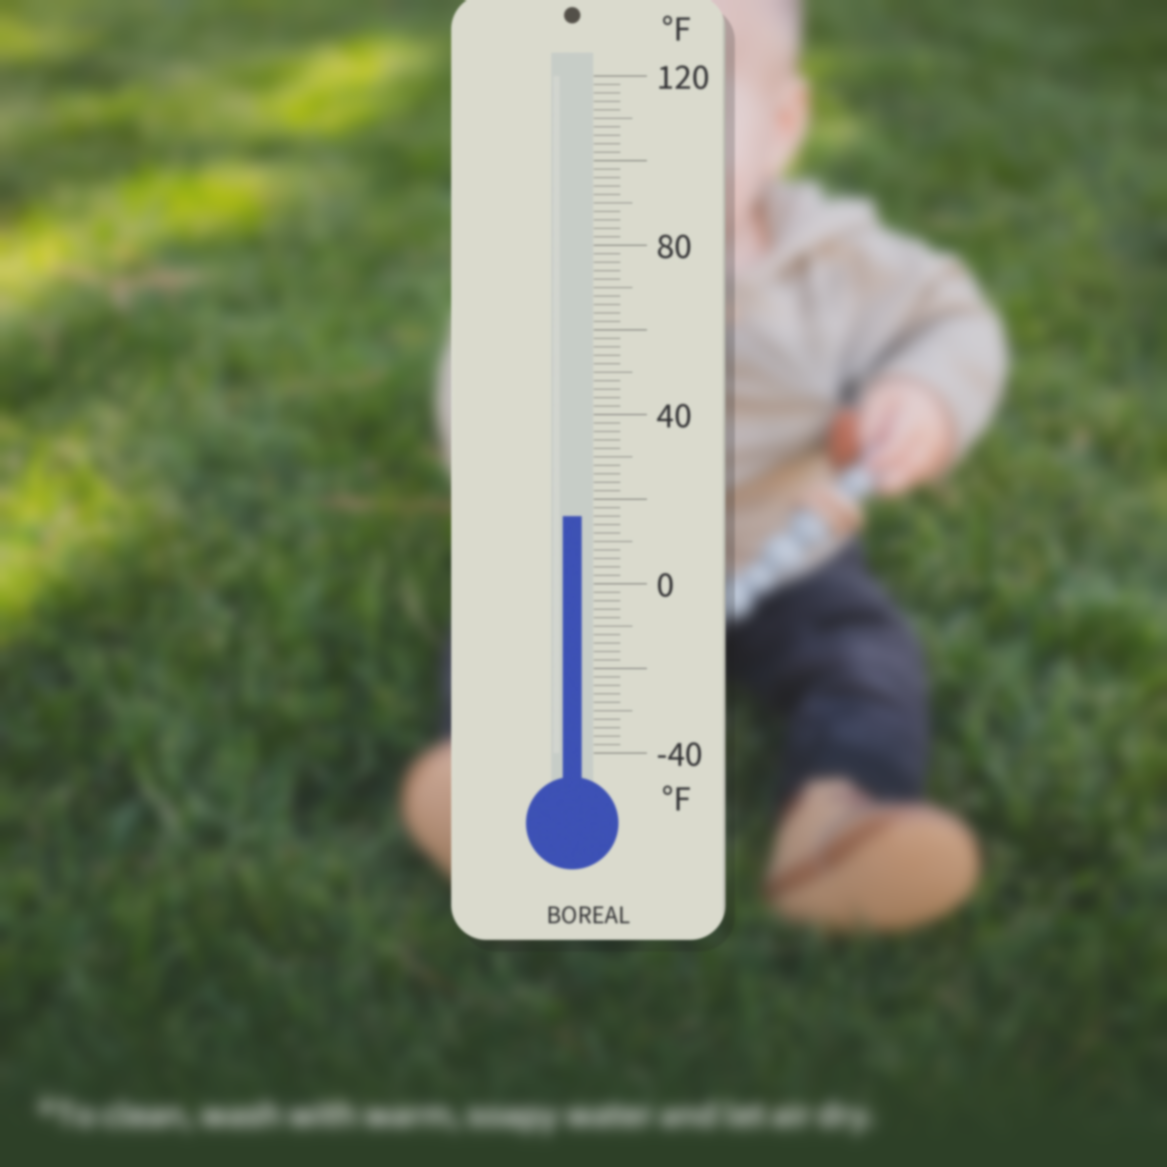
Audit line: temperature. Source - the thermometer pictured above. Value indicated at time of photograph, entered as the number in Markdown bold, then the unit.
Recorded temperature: **16** °F
